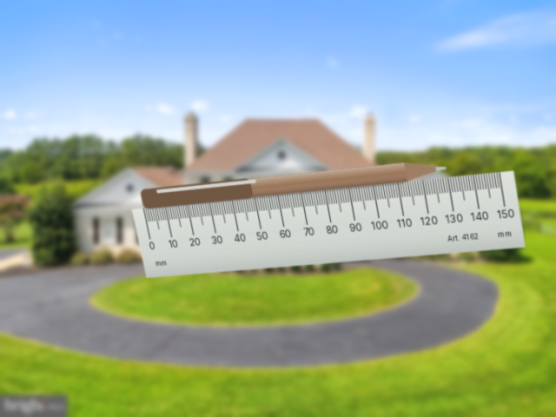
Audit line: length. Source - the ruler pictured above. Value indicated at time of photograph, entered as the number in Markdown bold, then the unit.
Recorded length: **130** mm
